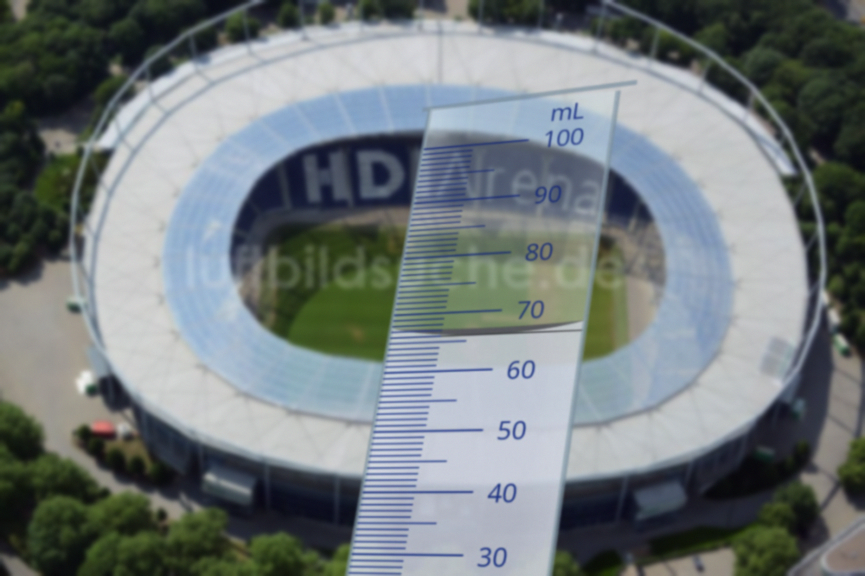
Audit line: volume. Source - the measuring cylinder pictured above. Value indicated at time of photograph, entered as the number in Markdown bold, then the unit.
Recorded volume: **66** mL
